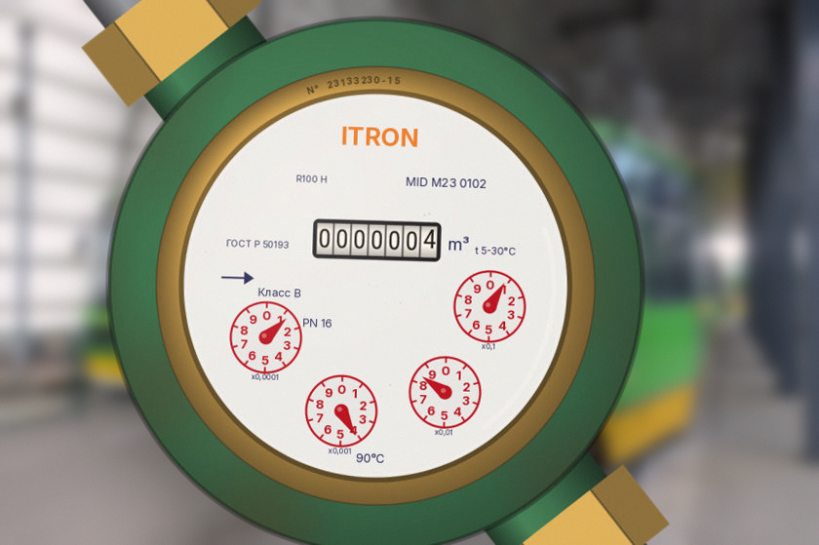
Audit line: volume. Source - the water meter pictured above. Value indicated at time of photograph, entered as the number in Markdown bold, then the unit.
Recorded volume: **4.0841** m³
